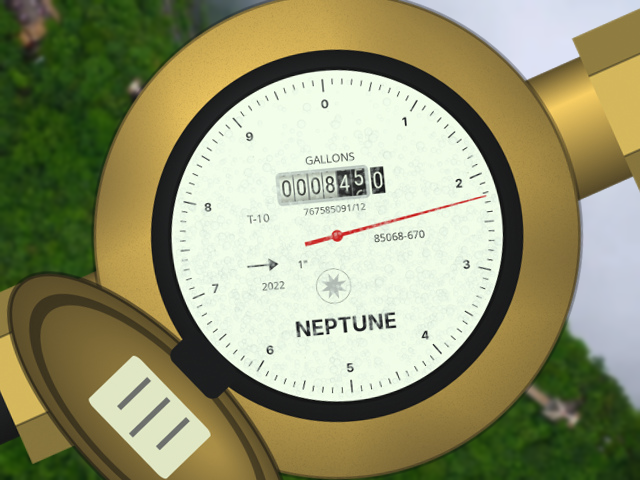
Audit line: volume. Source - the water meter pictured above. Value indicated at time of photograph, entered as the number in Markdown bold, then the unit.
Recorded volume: **8452.2** gal
